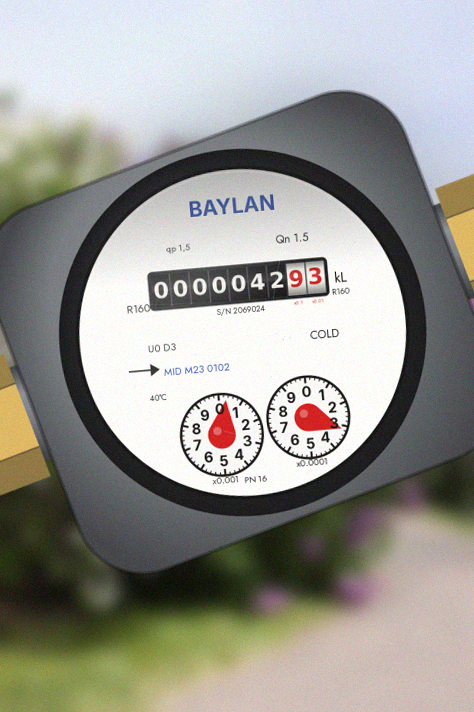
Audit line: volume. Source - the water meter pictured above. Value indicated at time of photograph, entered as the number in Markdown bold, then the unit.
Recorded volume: **42.9303** kL
